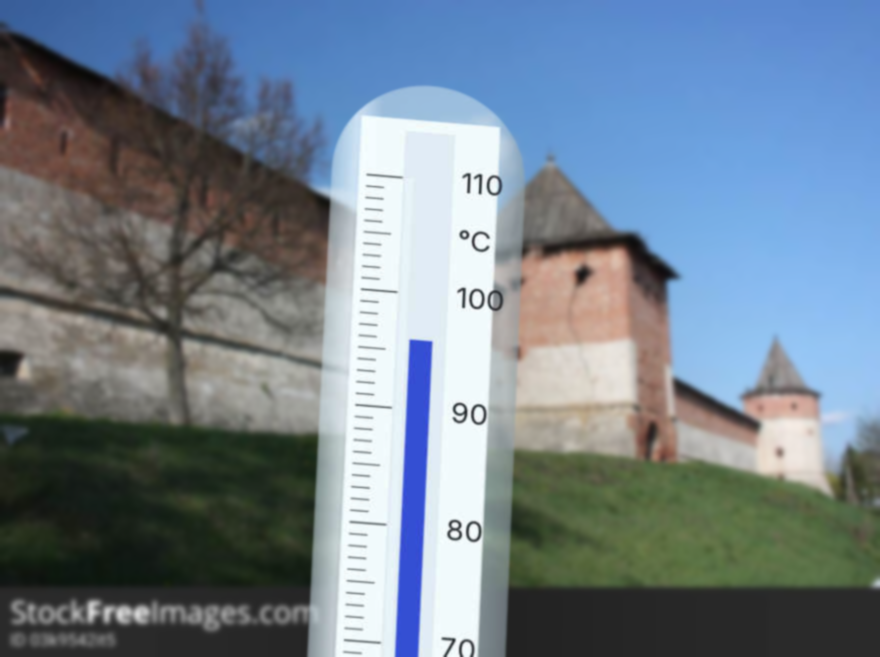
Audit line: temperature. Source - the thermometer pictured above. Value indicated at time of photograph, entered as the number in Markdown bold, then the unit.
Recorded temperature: **96** °C
